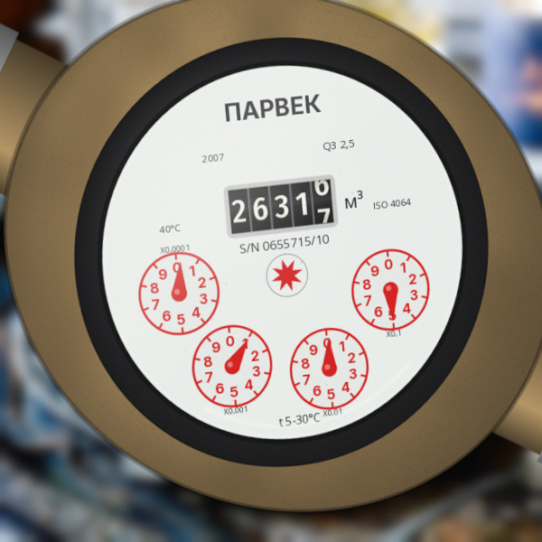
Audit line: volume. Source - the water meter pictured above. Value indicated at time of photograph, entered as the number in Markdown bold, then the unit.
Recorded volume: **26316.5010** m³
